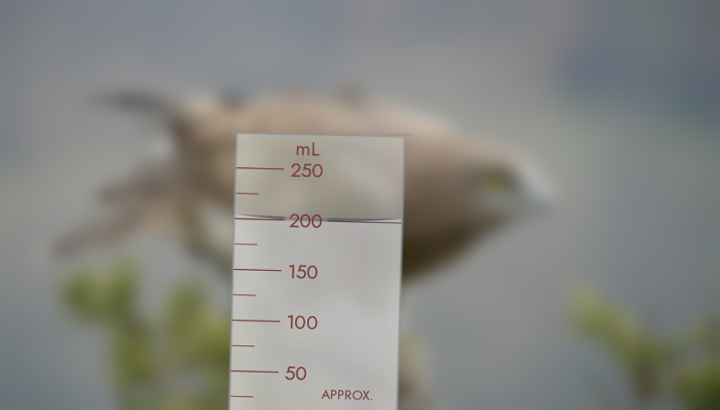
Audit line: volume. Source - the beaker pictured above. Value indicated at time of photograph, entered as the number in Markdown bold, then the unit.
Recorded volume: **200** mL
